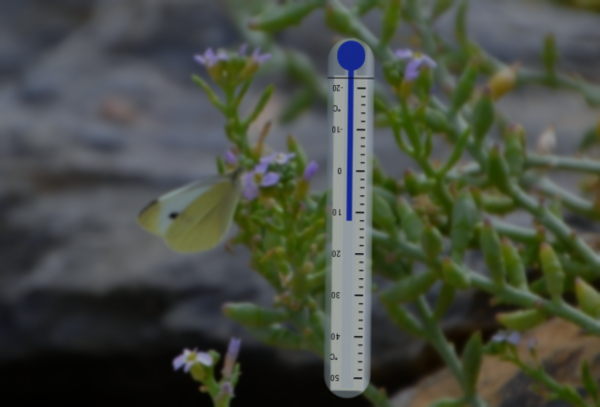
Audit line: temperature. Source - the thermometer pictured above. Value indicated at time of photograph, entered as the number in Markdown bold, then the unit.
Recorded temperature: **12** °C
